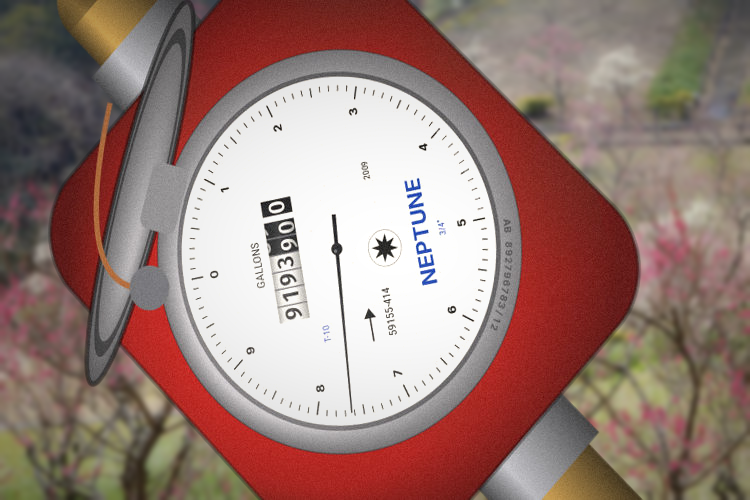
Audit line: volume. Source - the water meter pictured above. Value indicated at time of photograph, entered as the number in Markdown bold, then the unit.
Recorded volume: **9193897.6** gal
